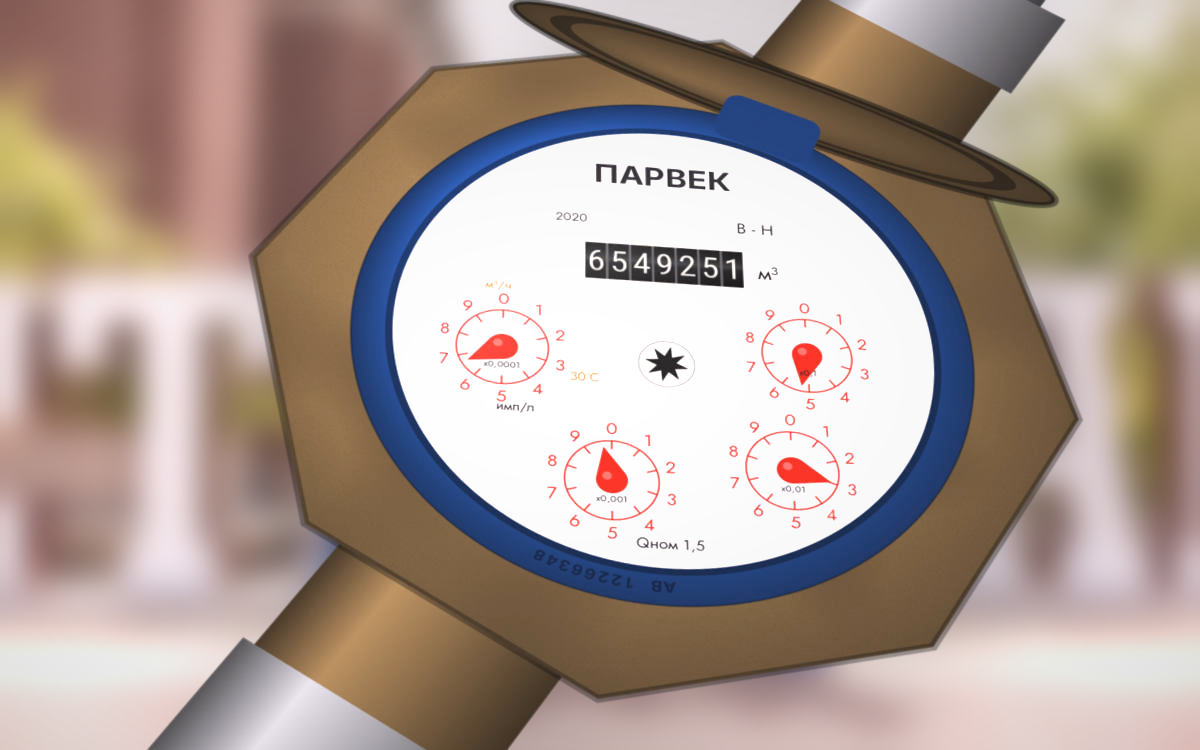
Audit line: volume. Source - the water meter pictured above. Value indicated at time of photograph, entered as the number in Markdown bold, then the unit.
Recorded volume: **6549251.5296** m³
